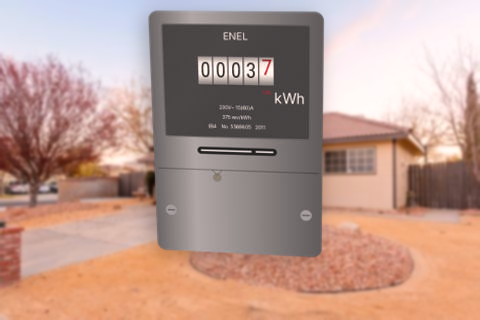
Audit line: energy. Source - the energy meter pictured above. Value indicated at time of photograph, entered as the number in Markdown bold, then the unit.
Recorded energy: **3.7** kWh
